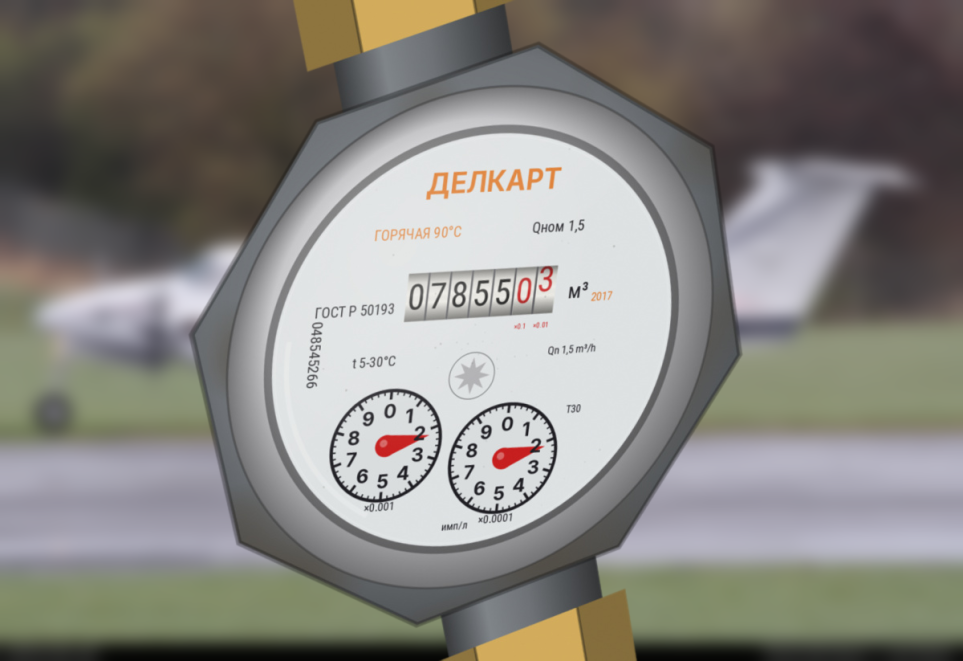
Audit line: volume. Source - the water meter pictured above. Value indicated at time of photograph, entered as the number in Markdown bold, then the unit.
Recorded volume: **7855.0322** m³
